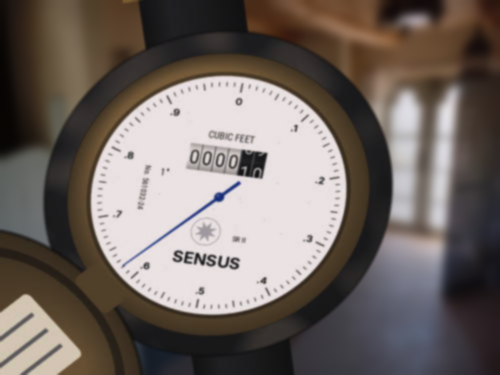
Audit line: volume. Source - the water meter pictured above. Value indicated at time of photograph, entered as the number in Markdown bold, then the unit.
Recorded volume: **9.62** ft³
